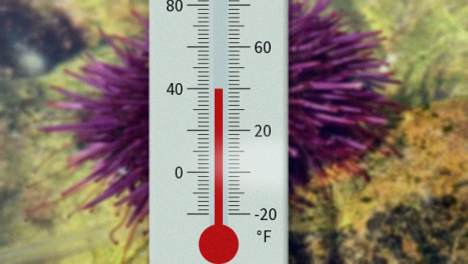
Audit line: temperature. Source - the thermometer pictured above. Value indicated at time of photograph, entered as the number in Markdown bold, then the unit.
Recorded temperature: **40** °F
